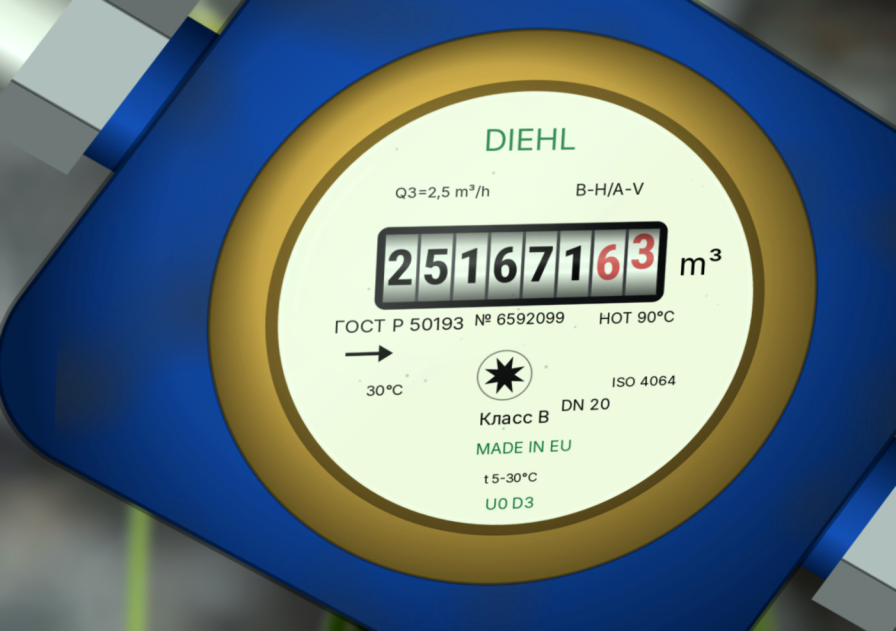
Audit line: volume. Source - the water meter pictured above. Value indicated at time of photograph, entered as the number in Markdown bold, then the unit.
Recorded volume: **251671.63** m³
